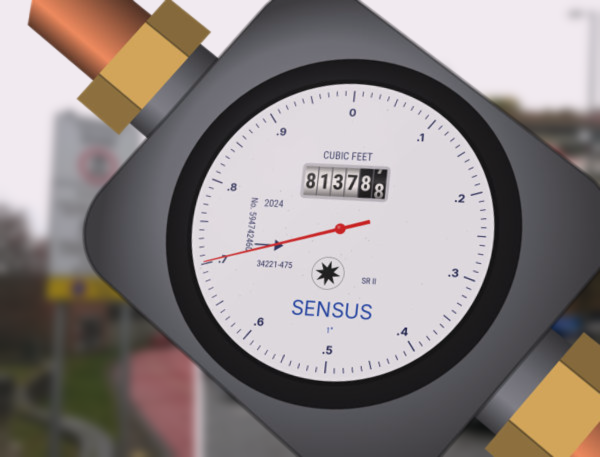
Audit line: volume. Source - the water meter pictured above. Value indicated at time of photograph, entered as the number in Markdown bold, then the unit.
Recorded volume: **813787.70** ft³
